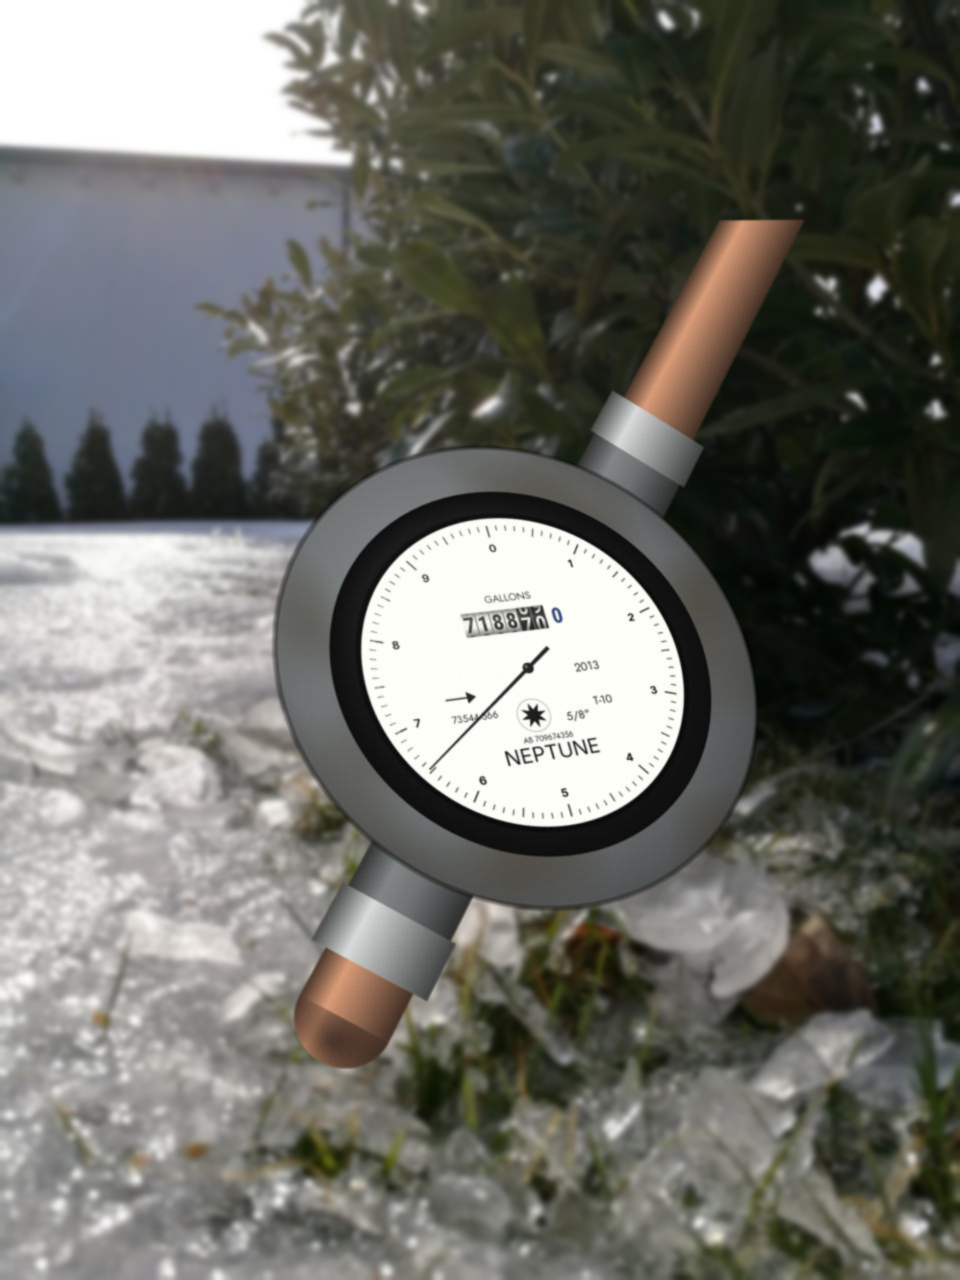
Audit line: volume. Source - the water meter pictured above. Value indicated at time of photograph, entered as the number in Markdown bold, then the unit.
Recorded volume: **7188696.5** gal
